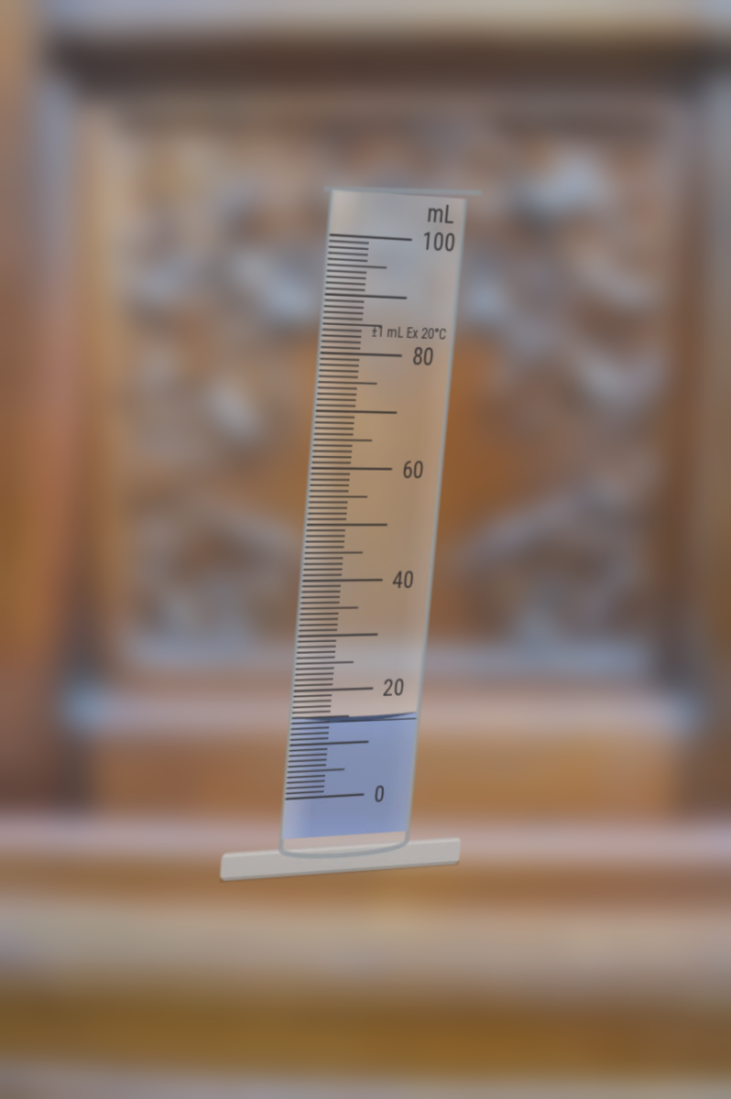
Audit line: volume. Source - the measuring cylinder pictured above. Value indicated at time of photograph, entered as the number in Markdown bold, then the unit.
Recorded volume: **14** mL
